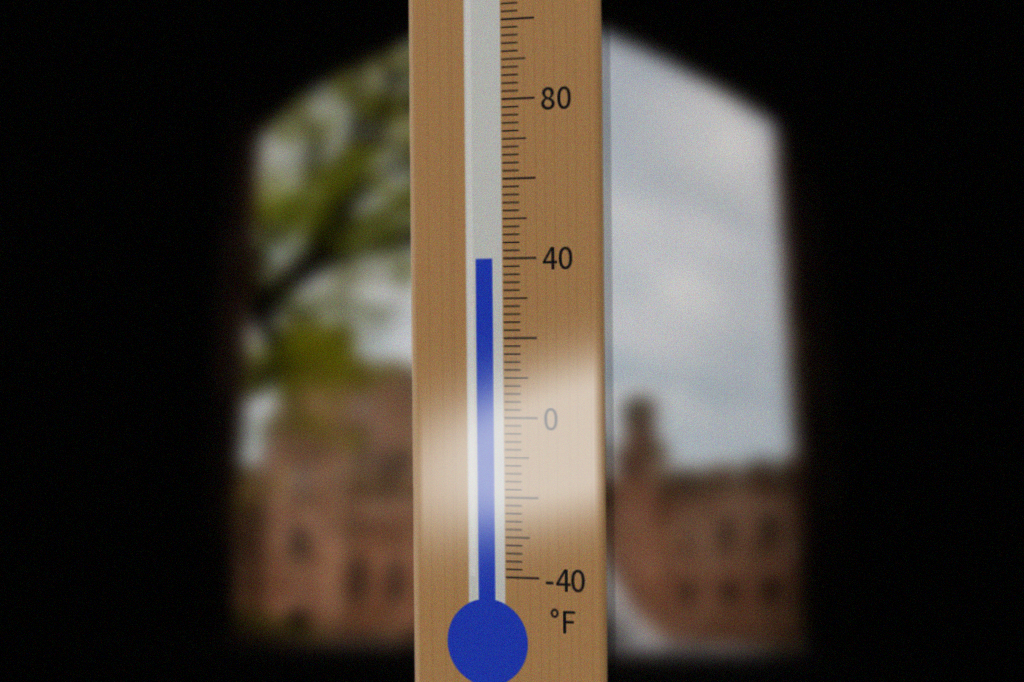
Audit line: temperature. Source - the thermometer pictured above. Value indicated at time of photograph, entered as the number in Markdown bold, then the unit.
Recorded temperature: **40** °F
